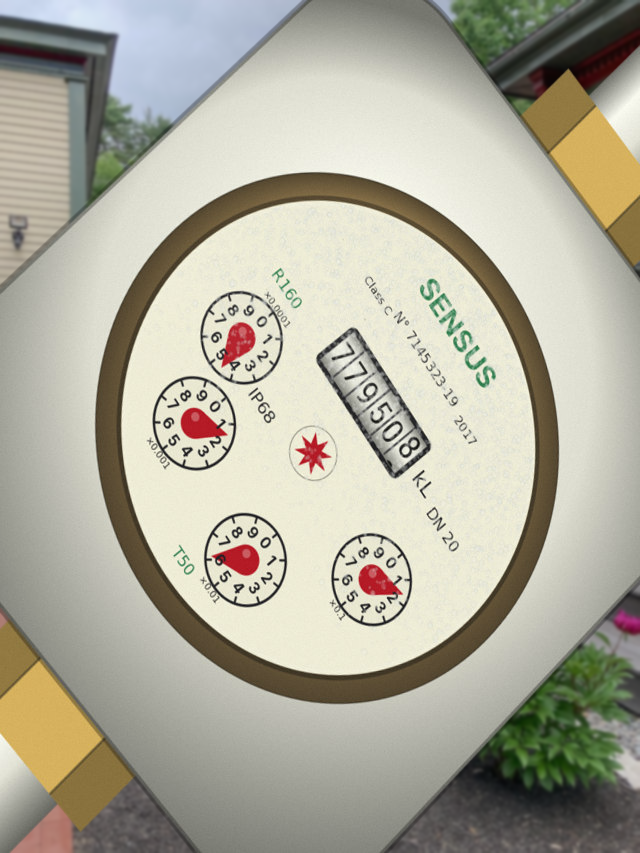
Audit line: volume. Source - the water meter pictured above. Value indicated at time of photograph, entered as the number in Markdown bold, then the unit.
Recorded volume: **779508.1614** kL
